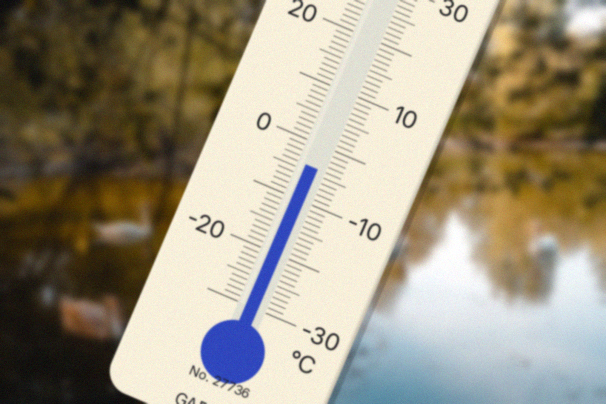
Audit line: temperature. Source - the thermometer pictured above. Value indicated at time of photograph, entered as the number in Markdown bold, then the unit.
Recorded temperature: **-4** °C
